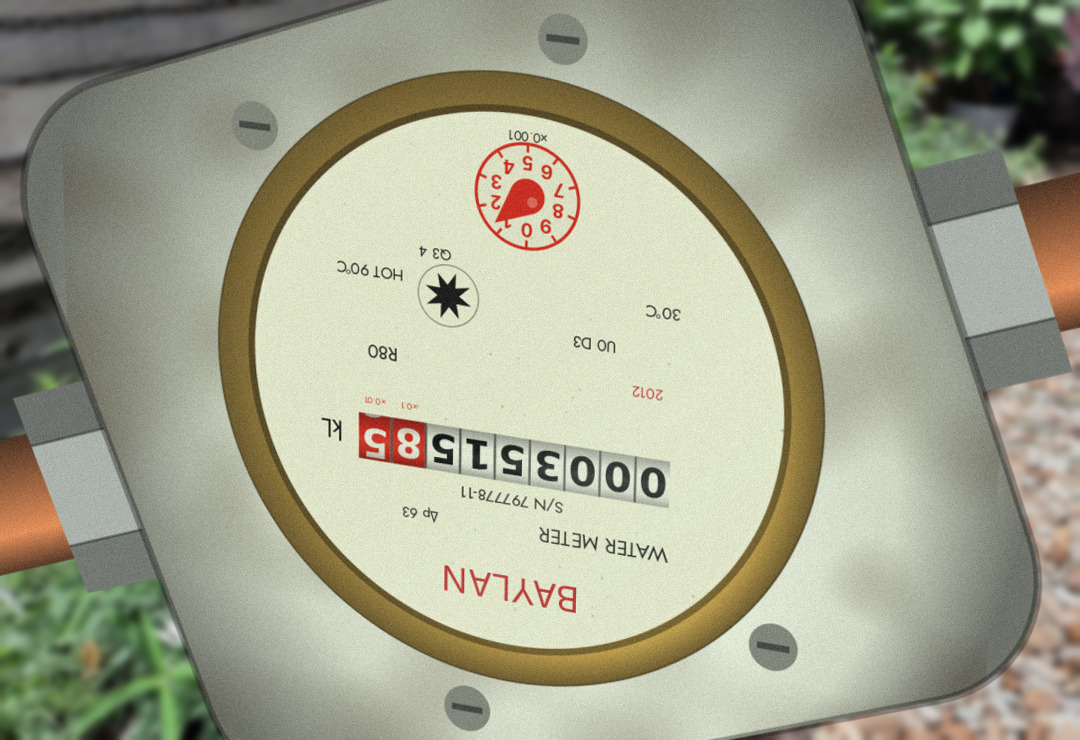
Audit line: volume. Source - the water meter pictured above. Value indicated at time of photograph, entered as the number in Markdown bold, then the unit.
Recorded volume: **3515.851** kL
